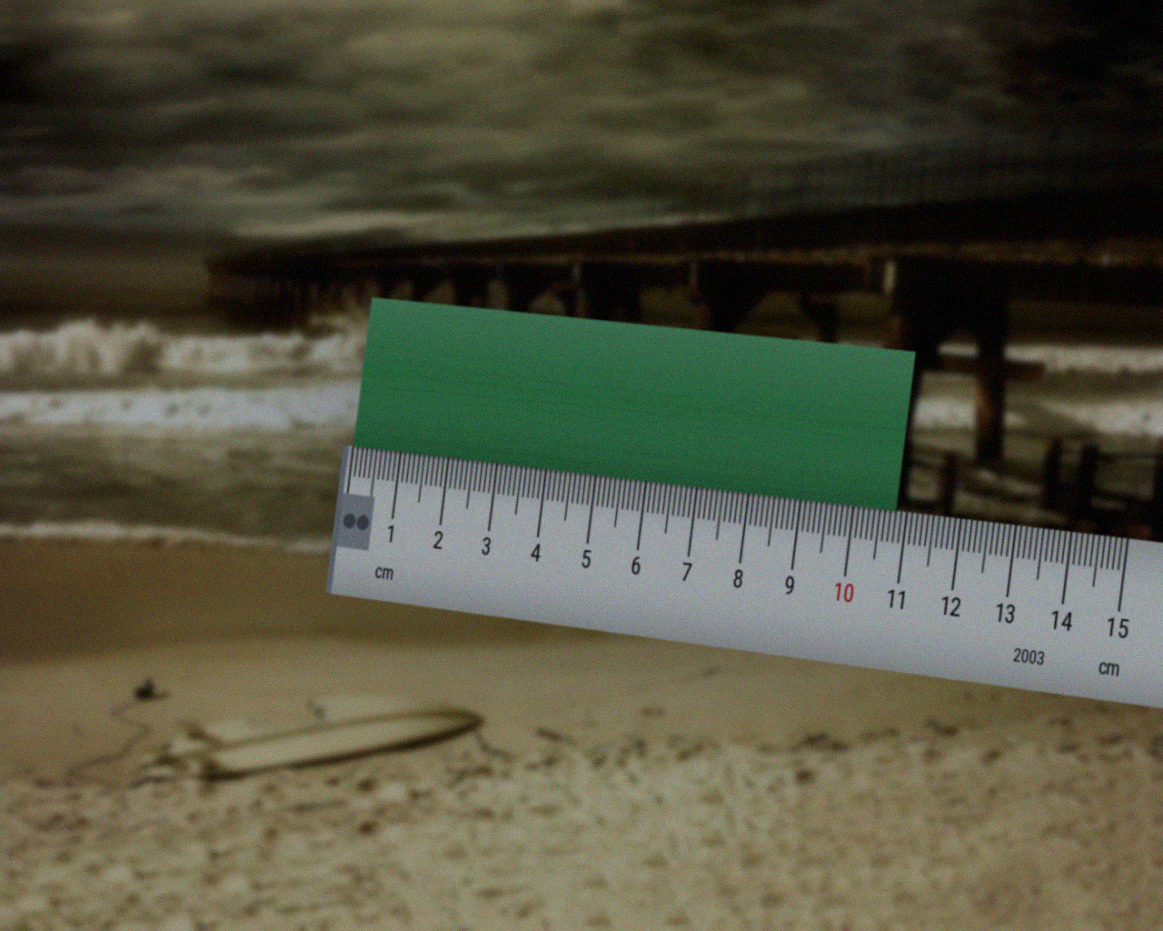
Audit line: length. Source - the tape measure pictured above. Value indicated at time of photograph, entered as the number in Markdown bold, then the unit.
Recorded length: **10.8** cm
